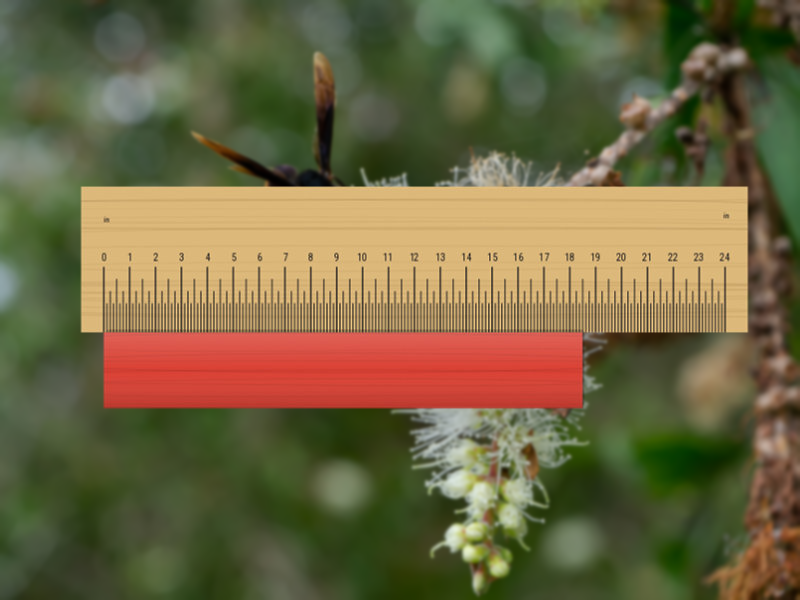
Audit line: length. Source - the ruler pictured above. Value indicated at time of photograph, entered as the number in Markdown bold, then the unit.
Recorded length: **18.5** in
